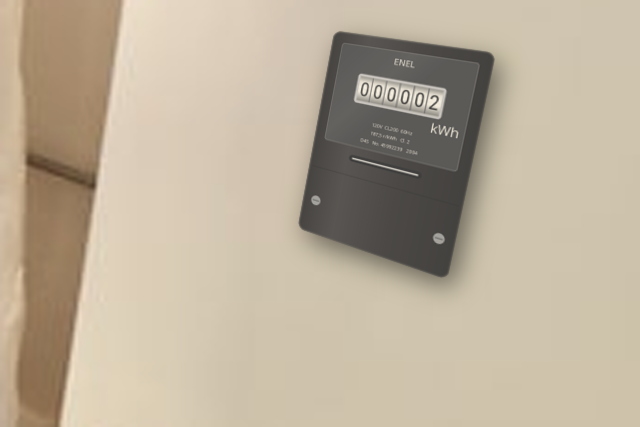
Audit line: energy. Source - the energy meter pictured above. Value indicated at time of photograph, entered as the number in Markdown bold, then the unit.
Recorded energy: **2** kWh
